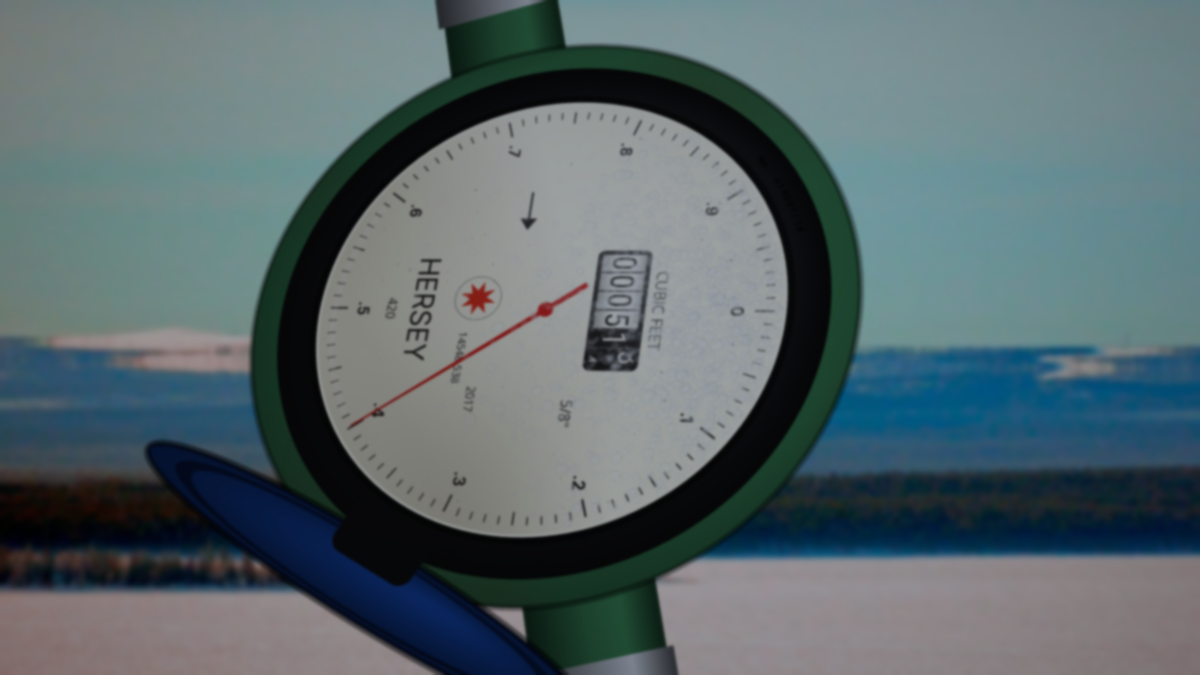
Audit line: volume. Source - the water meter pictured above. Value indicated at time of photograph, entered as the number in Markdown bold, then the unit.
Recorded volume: **513.40** ft³
